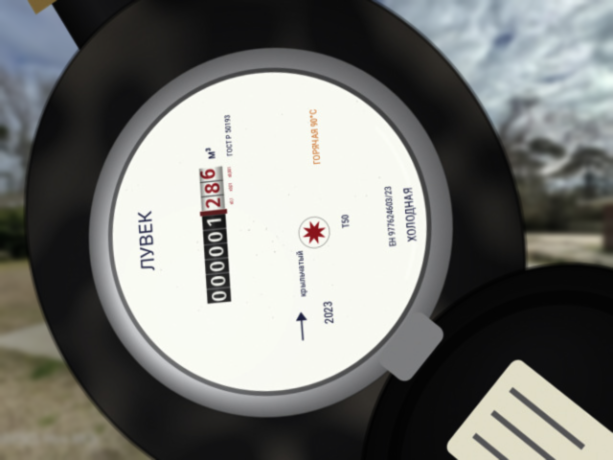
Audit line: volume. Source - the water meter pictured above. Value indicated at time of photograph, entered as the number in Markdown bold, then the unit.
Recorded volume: **1.286** m³
